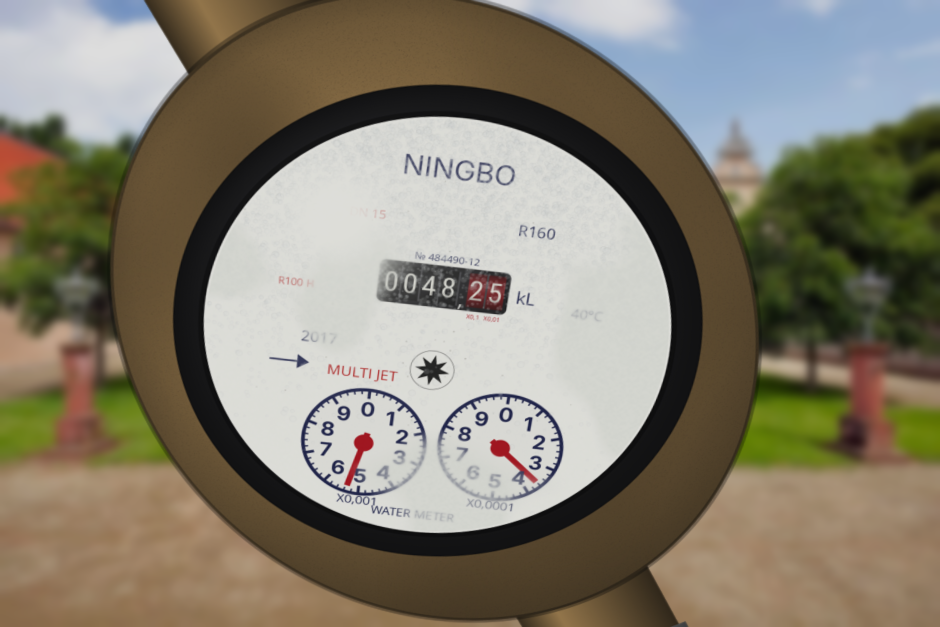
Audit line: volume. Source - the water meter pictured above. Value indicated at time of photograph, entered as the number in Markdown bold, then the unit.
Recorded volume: **48.2553** kL
